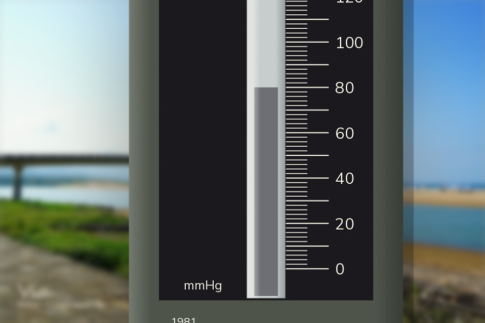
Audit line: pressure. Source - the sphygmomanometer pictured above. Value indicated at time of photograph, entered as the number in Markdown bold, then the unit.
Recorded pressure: **80** mmHg
